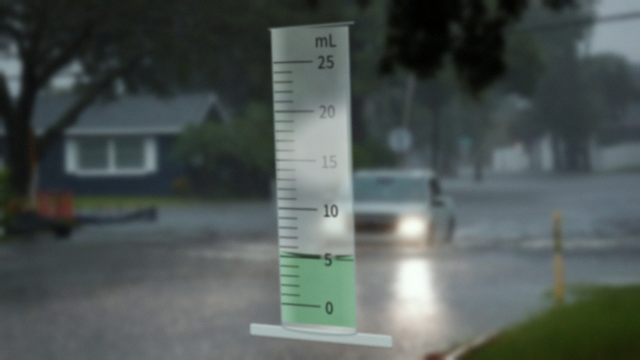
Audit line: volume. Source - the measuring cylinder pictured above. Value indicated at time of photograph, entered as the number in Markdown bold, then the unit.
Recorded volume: **5** mL
